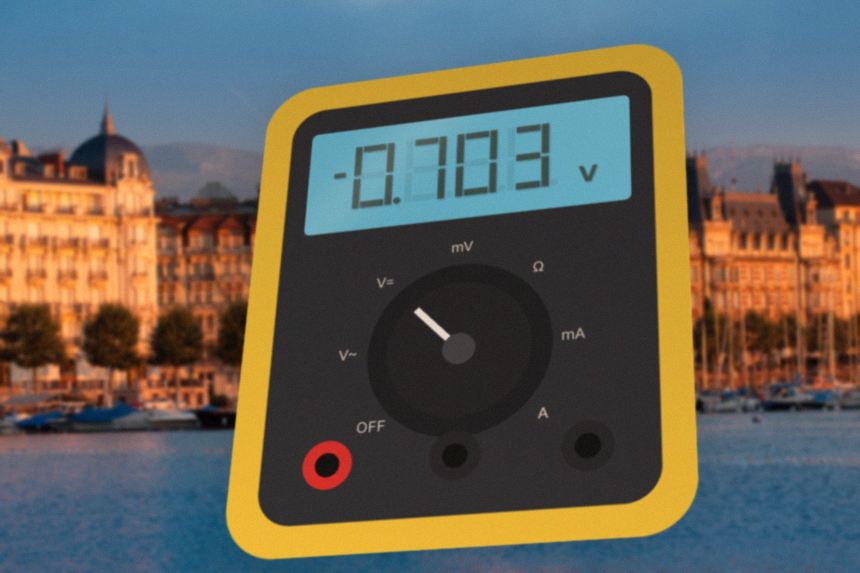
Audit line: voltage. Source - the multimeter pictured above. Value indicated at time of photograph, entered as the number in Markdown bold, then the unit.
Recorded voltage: **-0.703** V
